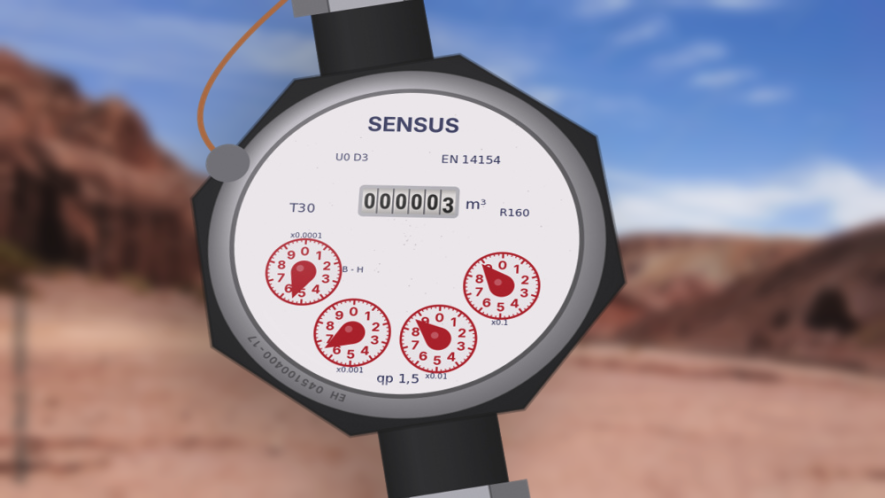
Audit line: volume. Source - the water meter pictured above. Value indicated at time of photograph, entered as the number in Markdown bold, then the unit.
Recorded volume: **2.8865** m³
